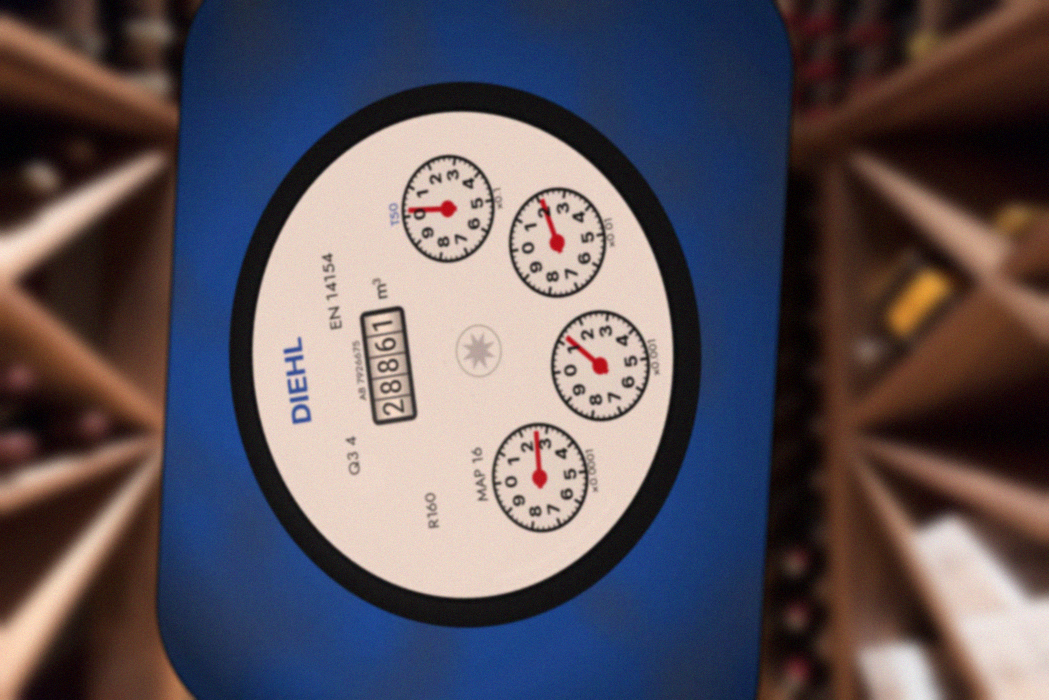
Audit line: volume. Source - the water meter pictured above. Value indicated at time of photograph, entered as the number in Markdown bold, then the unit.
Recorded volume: **28861.0212** m³
